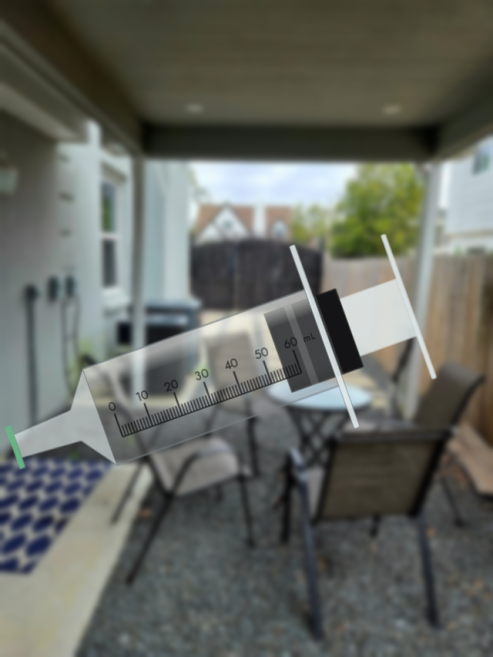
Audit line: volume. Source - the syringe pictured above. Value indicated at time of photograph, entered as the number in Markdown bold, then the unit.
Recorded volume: **55** mL
